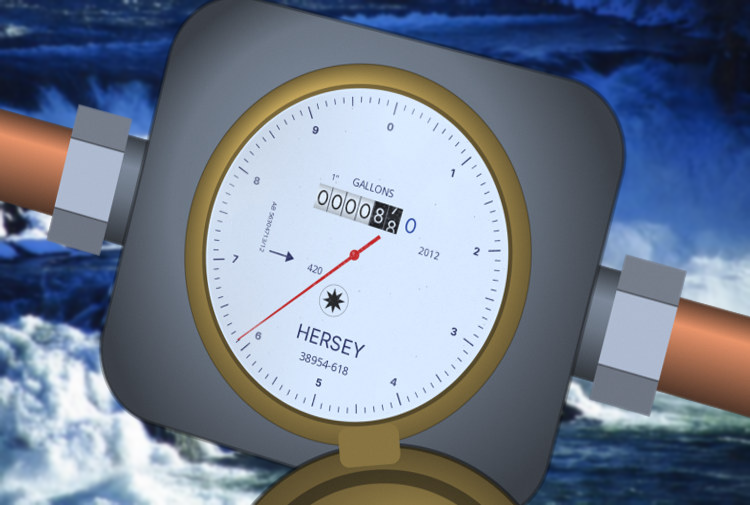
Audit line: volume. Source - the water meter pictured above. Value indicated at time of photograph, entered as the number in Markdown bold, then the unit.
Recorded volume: **876.1** gal
